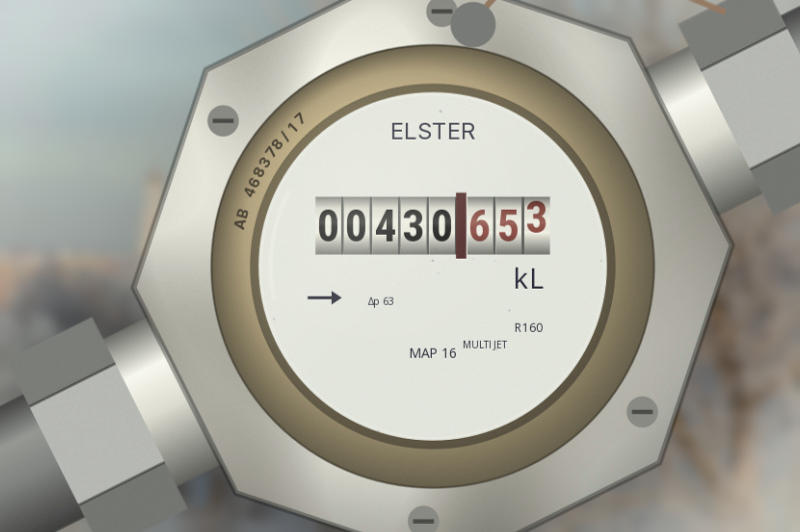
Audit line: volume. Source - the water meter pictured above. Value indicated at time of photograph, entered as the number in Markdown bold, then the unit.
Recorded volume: **430.653** kL
